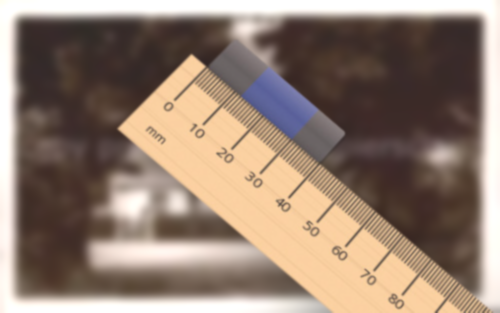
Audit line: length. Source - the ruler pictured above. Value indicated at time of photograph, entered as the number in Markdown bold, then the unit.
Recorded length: **40** mm
